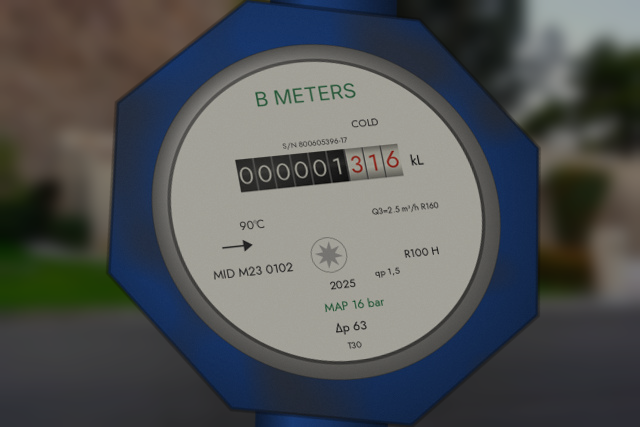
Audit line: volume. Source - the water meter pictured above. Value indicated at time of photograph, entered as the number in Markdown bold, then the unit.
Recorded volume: **1.316** kL
